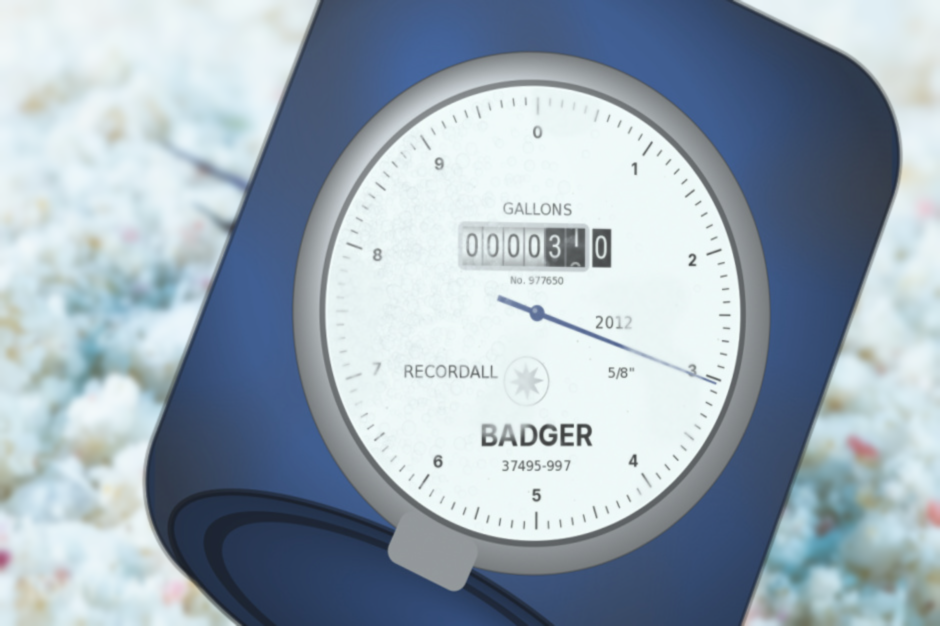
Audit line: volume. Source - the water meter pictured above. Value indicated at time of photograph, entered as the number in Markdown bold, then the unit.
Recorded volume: **313.0** gal
